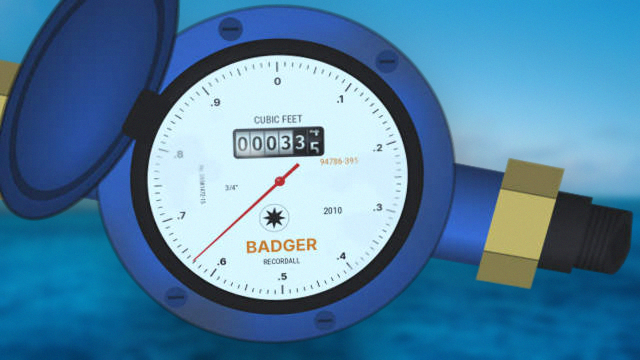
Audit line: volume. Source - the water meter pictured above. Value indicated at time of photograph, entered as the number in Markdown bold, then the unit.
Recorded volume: **334.63** ft³
